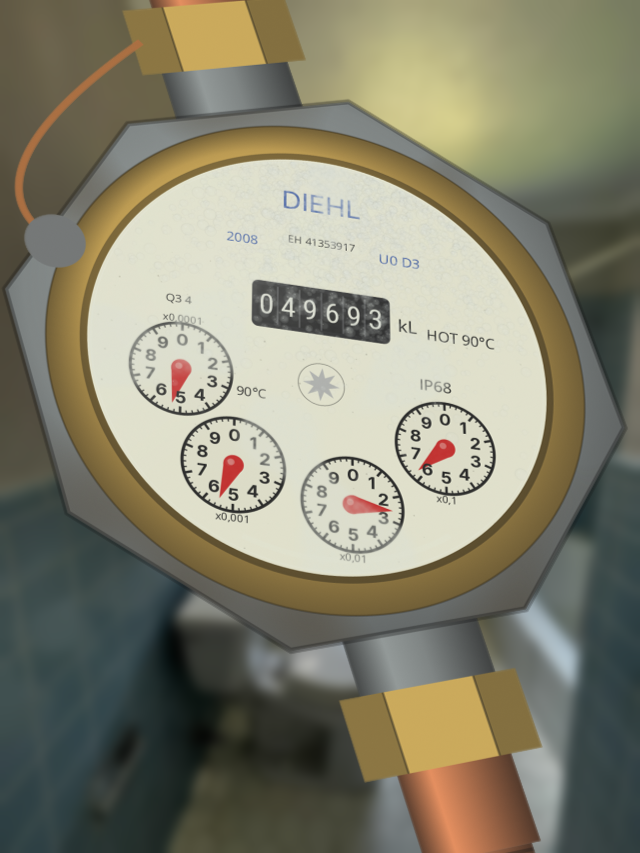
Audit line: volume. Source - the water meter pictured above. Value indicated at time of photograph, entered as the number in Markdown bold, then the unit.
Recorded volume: **49693.6255** kL
